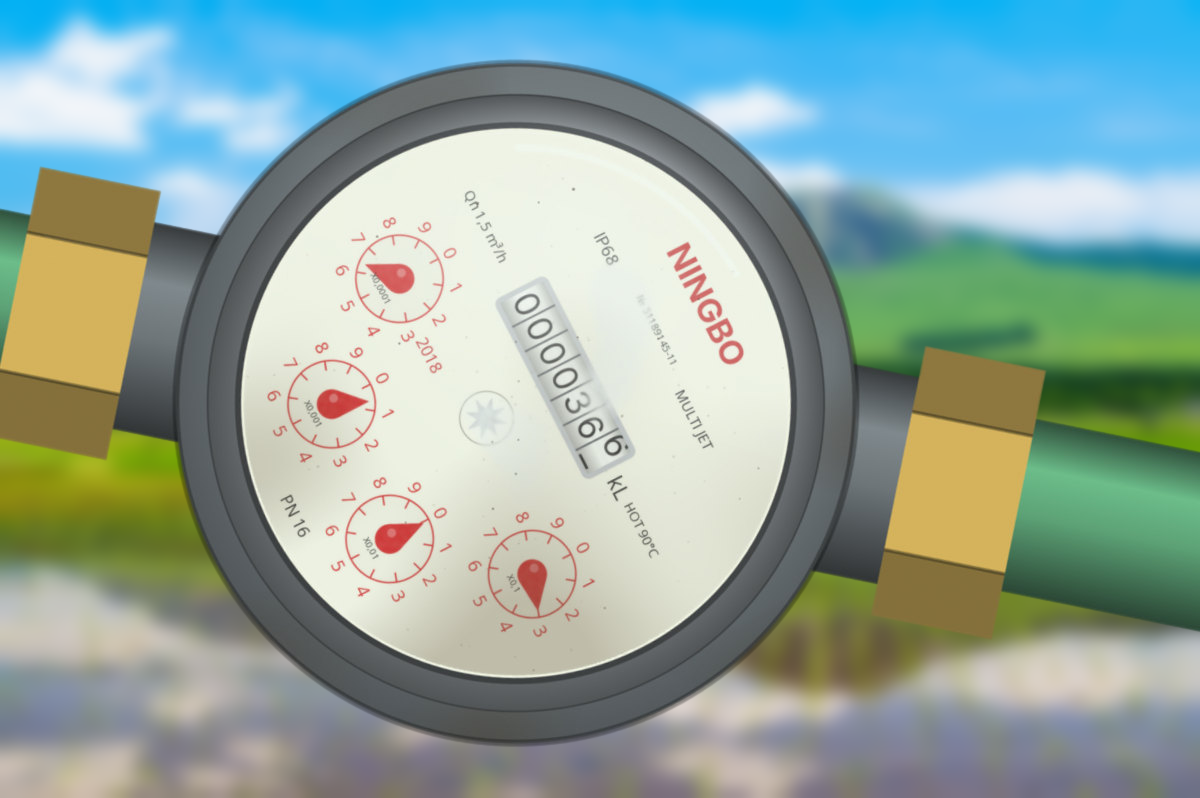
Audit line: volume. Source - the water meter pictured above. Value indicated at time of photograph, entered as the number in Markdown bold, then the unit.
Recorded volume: **366.3006** kL
